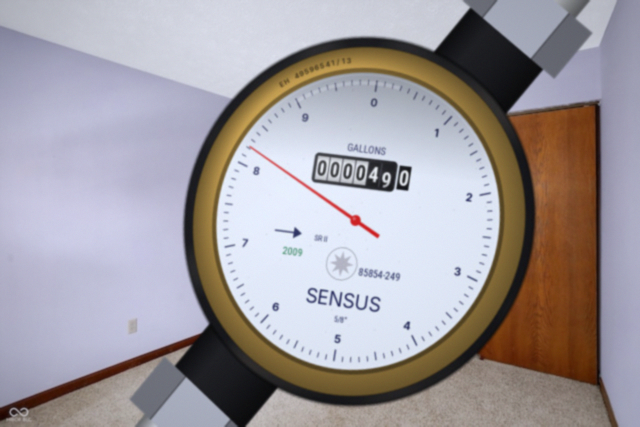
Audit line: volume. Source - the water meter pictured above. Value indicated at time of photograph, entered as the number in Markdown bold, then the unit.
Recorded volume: **488.2** gal
